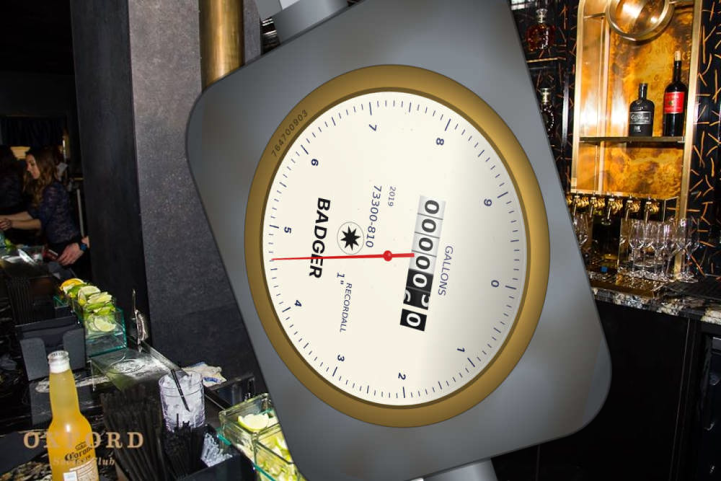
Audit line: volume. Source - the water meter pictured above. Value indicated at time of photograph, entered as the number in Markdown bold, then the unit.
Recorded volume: **54.6** gal
